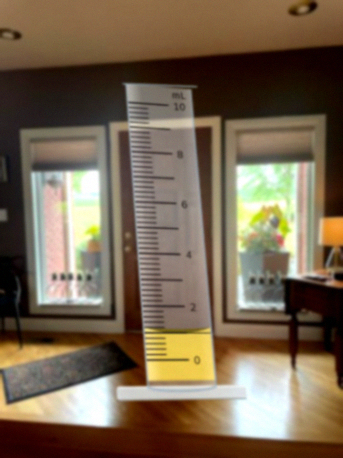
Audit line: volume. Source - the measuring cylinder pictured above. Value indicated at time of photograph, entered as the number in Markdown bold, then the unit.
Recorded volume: **1** mL
